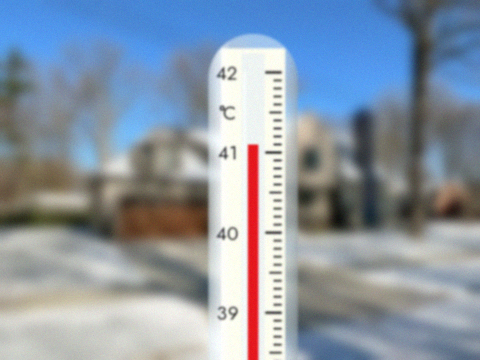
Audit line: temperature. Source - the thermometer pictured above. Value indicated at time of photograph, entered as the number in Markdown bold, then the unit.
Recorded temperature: **41.1** °C
